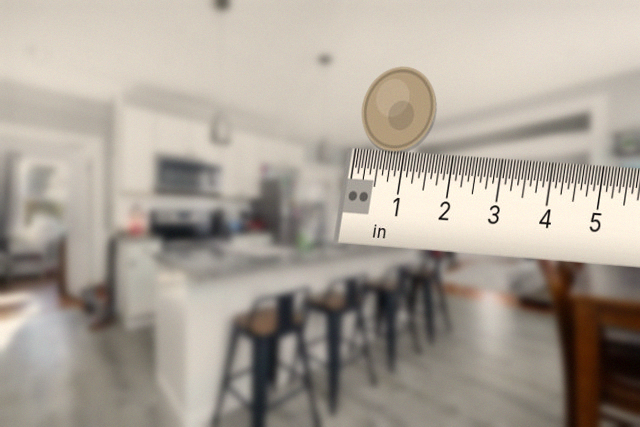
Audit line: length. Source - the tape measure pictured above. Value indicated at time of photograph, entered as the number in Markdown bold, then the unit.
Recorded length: **1.5** in
